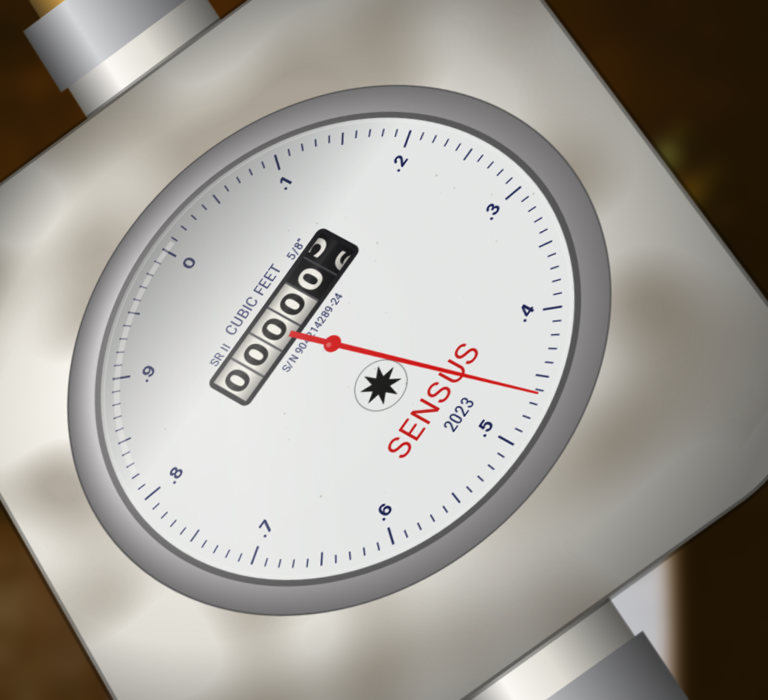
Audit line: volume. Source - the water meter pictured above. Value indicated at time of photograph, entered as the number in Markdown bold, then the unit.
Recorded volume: **5.46** ft³
